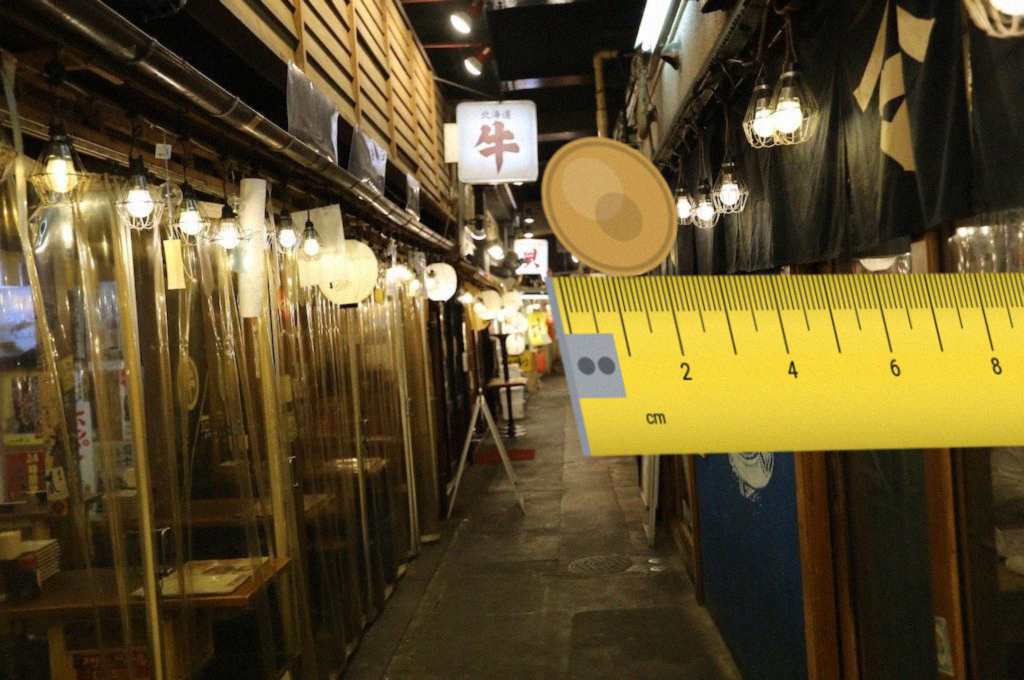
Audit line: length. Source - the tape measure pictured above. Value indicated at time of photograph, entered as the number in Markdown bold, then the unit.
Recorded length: **2.5** cm
